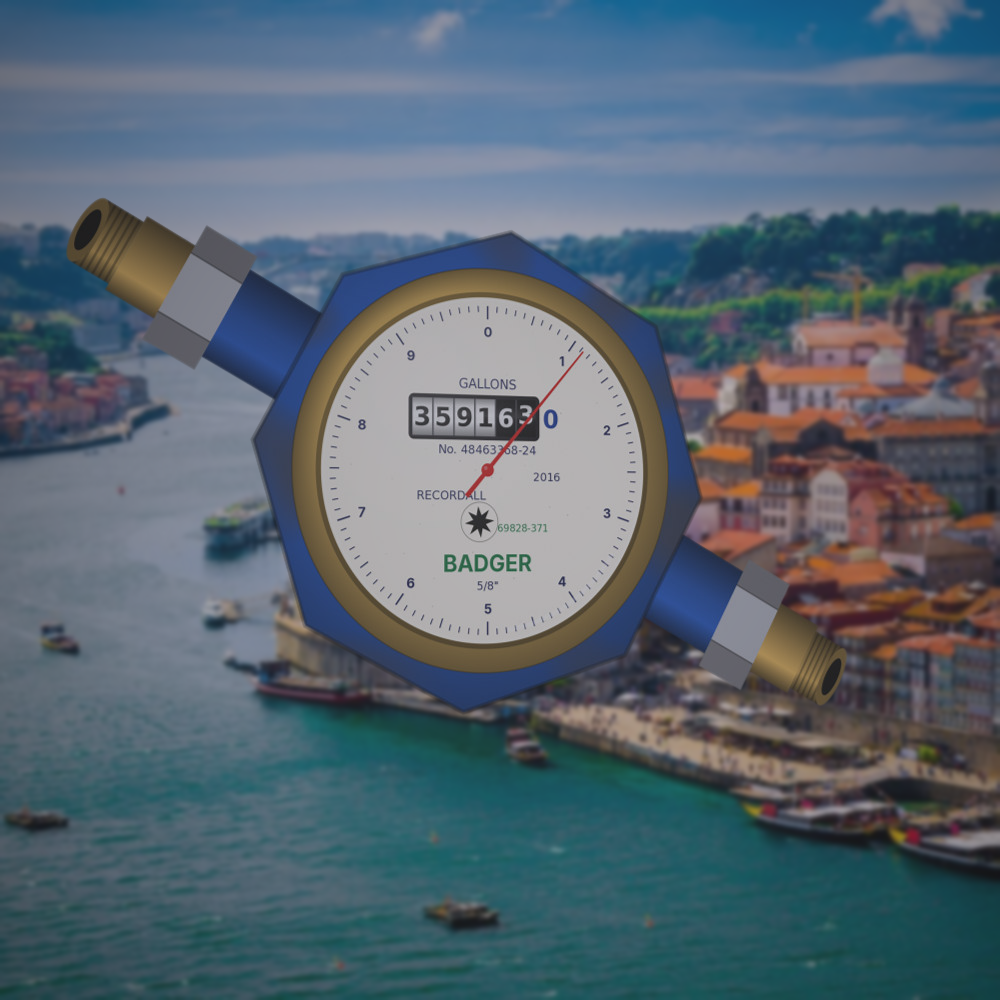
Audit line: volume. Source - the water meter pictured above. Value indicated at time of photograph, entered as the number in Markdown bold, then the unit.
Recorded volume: **3591631.1** gal
